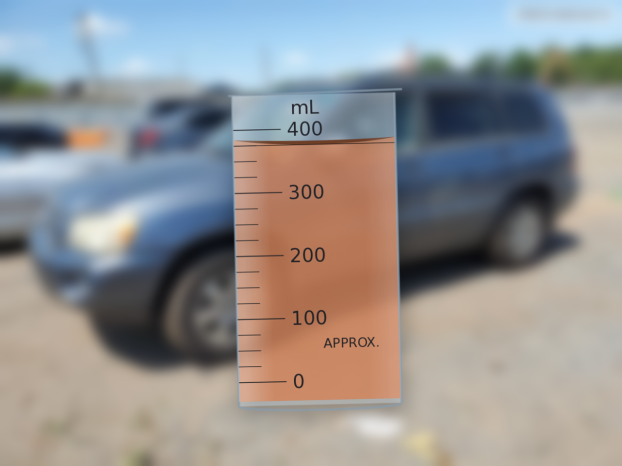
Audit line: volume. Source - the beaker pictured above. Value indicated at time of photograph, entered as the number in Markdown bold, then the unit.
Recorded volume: **375** mL
